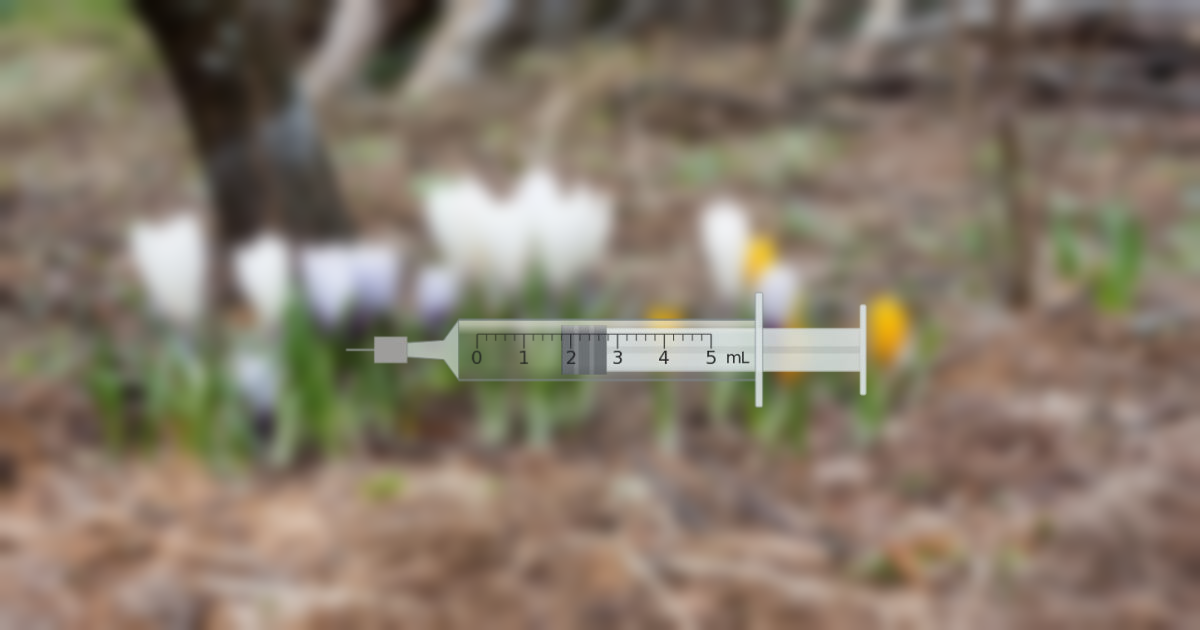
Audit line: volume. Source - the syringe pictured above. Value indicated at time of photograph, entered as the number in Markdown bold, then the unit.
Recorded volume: **1.8** mL
